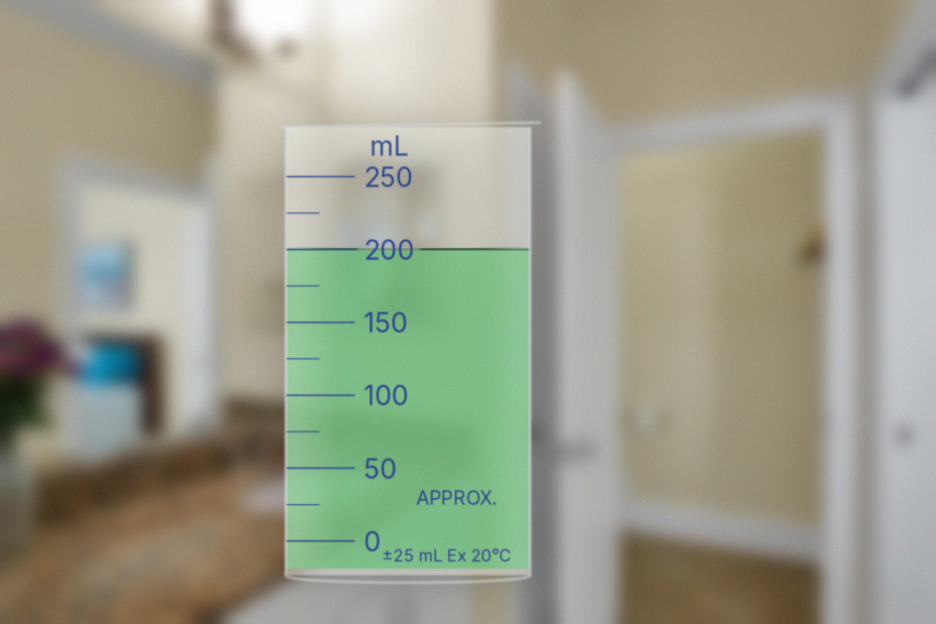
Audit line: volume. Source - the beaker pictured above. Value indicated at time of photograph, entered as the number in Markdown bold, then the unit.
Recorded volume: **200** mL
